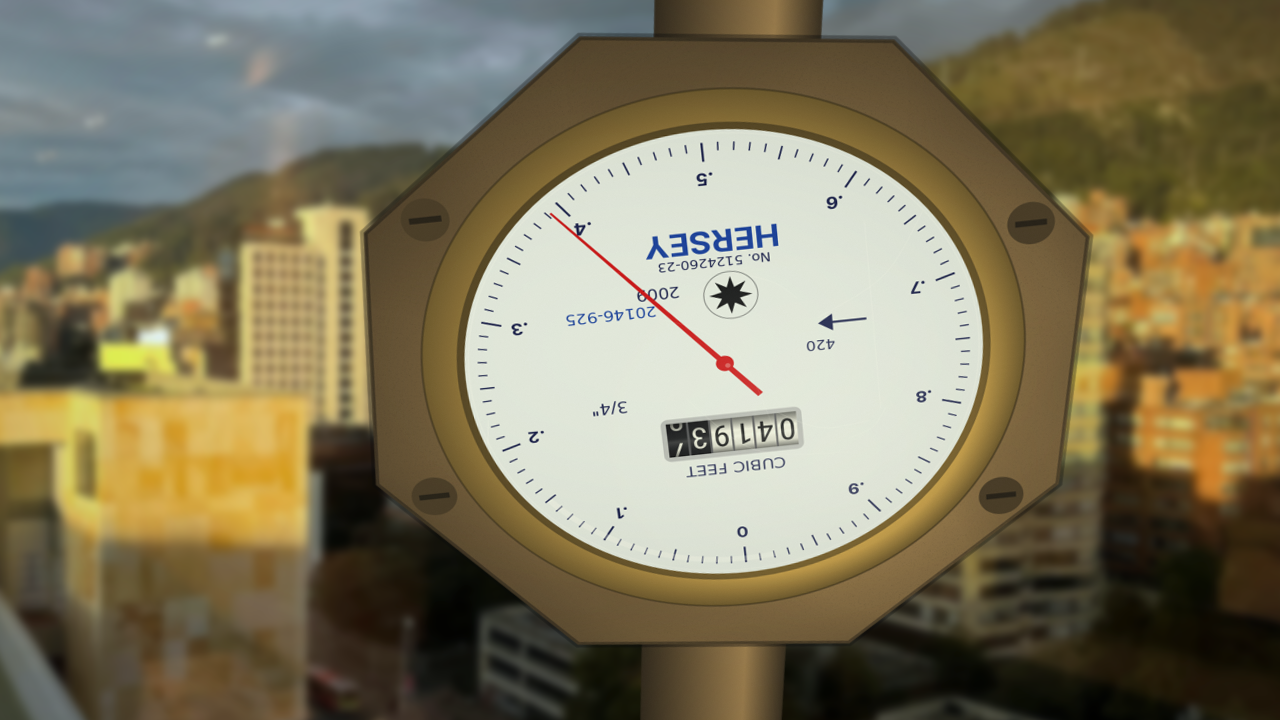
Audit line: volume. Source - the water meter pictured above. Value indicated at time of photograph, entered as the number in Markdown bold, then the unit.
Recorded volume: **41937.39** ft³
